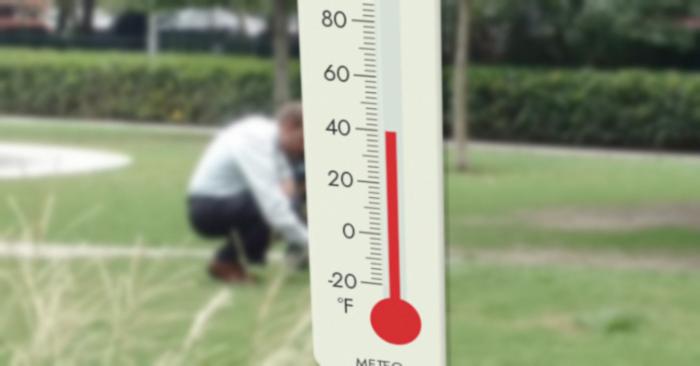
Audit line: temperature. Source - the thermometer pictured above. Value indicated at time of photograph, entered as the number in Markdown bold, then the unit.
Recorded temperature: **40** °F
